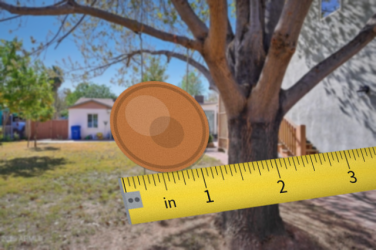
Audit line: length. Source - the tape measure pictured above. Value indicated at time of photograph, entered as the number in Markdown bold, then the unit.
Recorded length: **1.25** in
